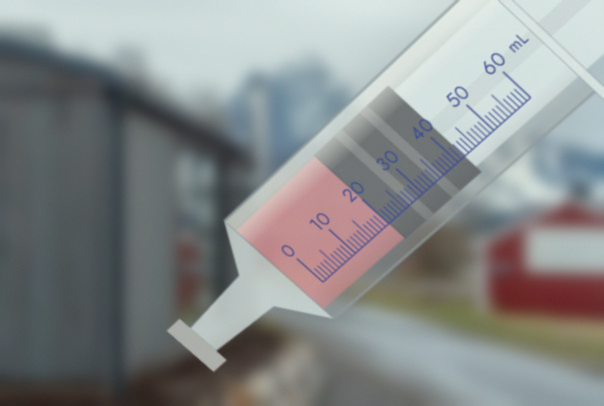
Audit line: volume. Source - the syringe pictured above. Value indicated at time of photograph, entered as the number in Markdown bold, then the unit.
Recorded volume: **20** mL
